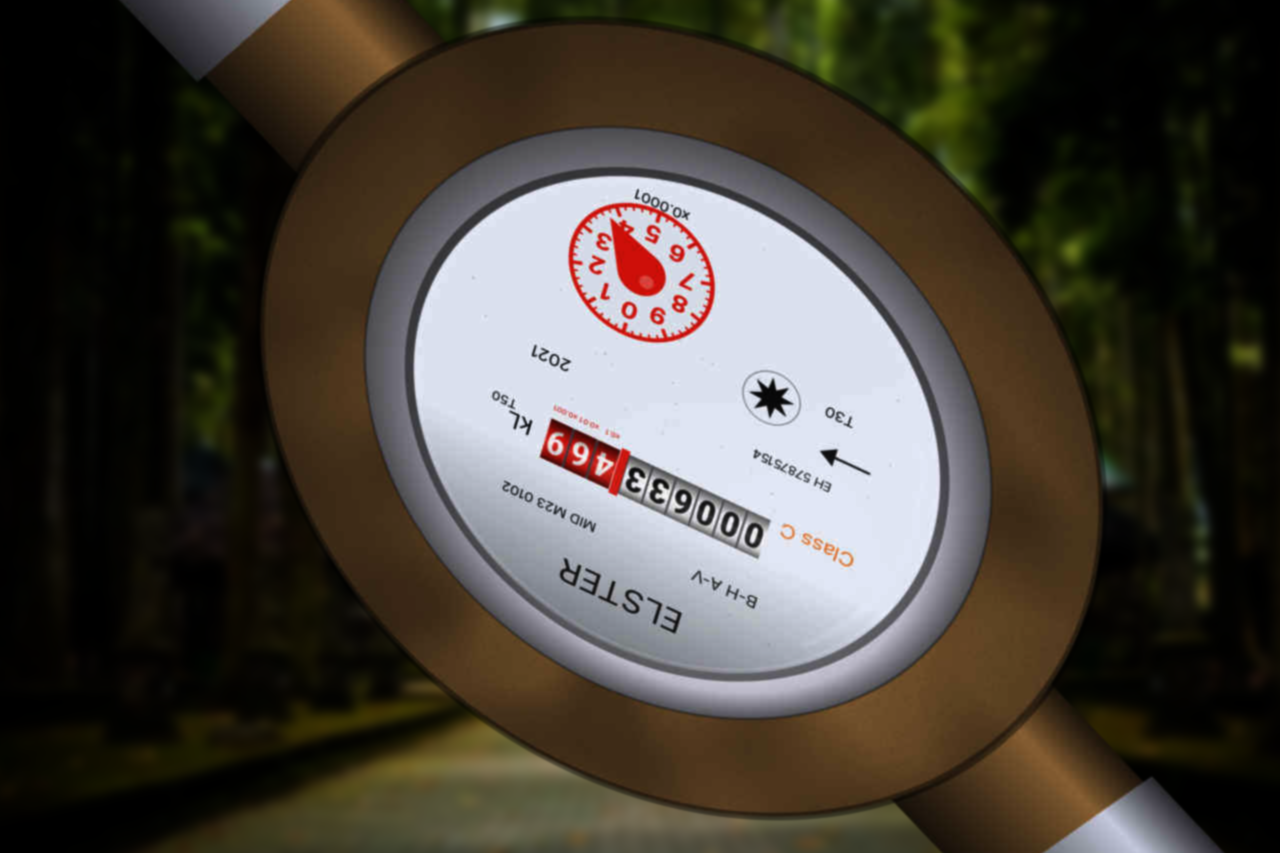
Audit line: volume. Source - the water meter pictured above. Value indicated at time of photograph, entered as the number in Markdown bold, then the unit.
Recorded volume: **633.4693** kL
